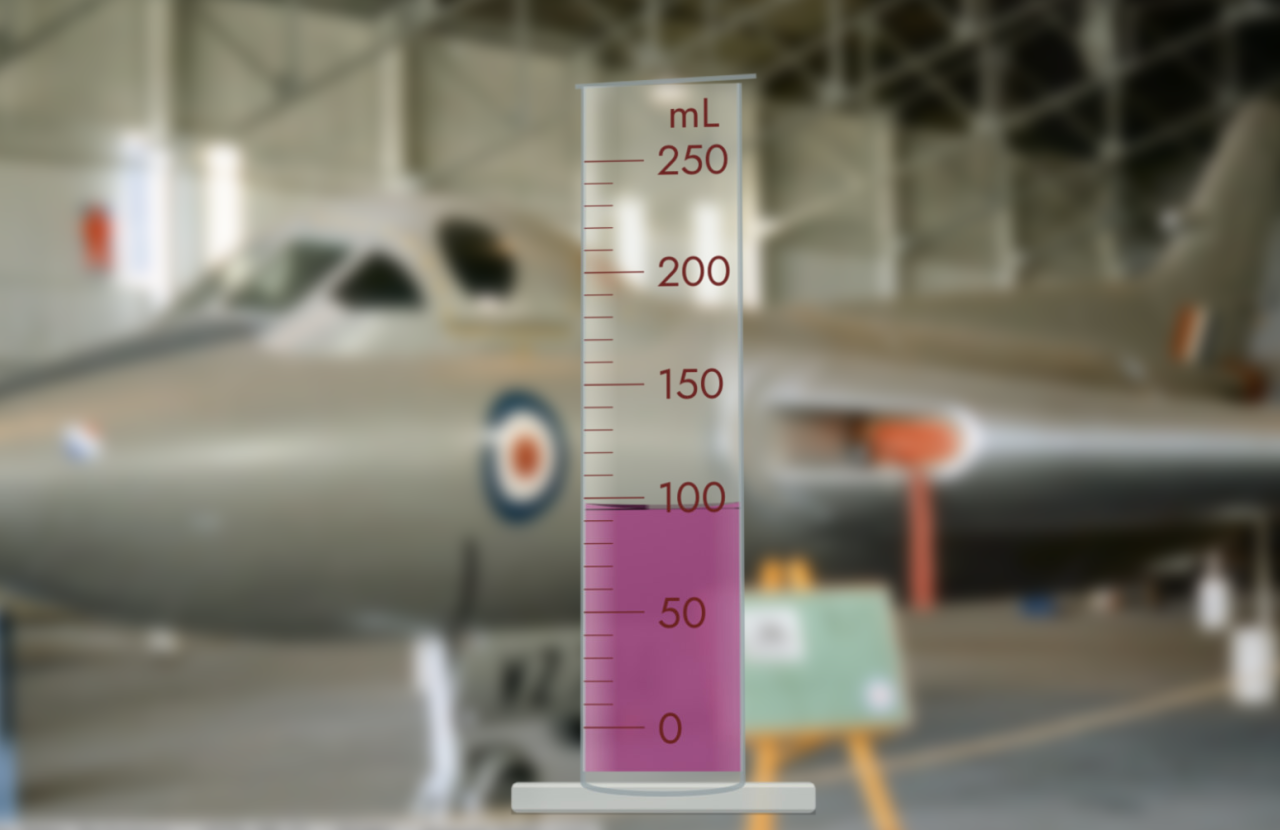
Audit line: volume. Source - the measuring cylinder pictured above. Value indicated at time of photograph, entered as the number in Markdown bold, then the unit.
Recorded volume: **95** mL
